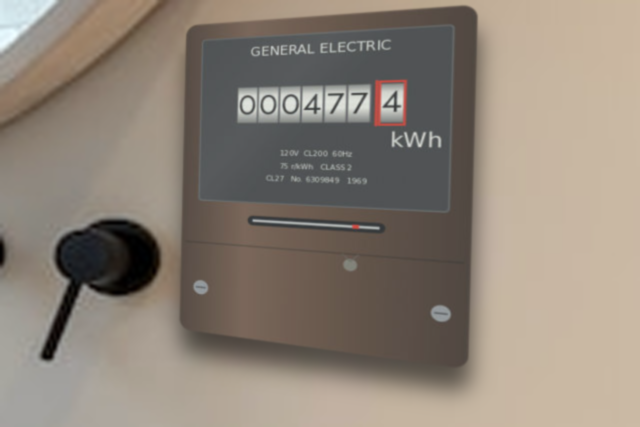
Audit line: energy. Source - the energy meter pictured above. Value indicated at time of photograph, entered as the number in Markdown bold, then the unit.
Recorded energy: **477.4** kWh
